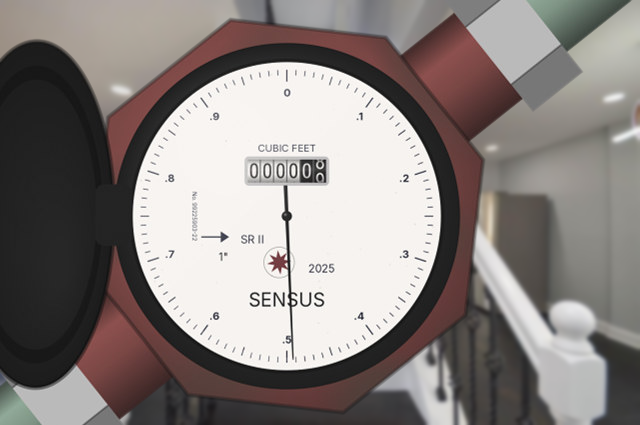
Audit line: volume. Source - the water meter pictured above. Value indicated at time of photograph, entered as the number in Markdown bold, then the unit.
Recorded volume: **8.49** ft³
